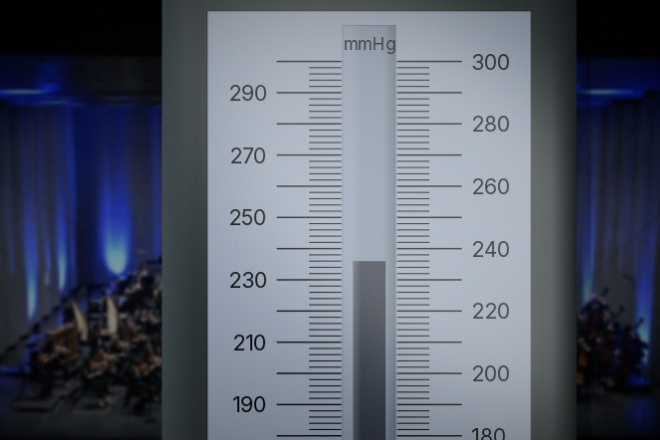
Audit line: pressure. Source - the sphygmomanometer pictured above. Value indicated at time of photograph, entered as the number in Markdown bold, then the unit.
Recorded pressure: **236** mmHg
